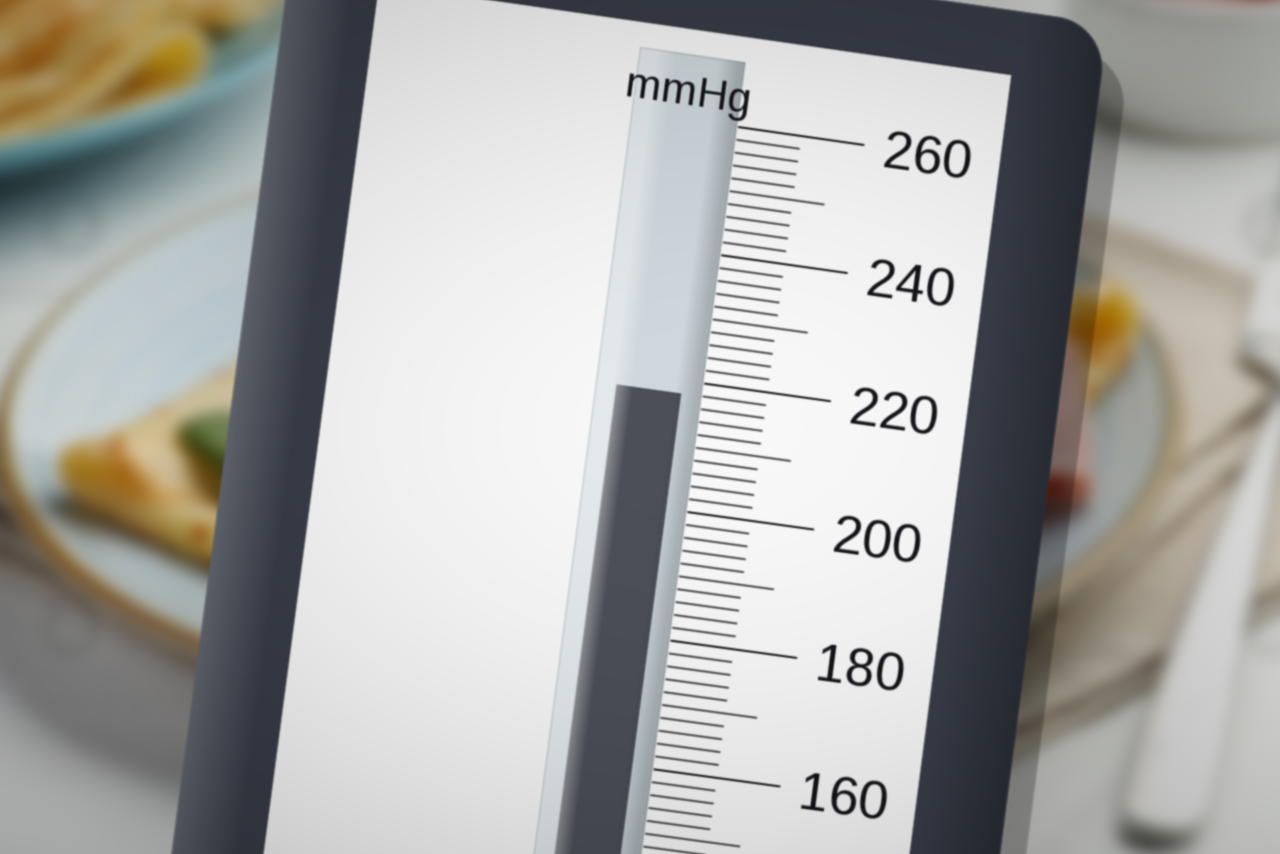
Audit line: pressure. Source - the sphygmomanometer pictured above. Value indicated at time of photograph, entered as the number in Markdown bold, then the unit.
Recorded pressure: **218** mmHg
